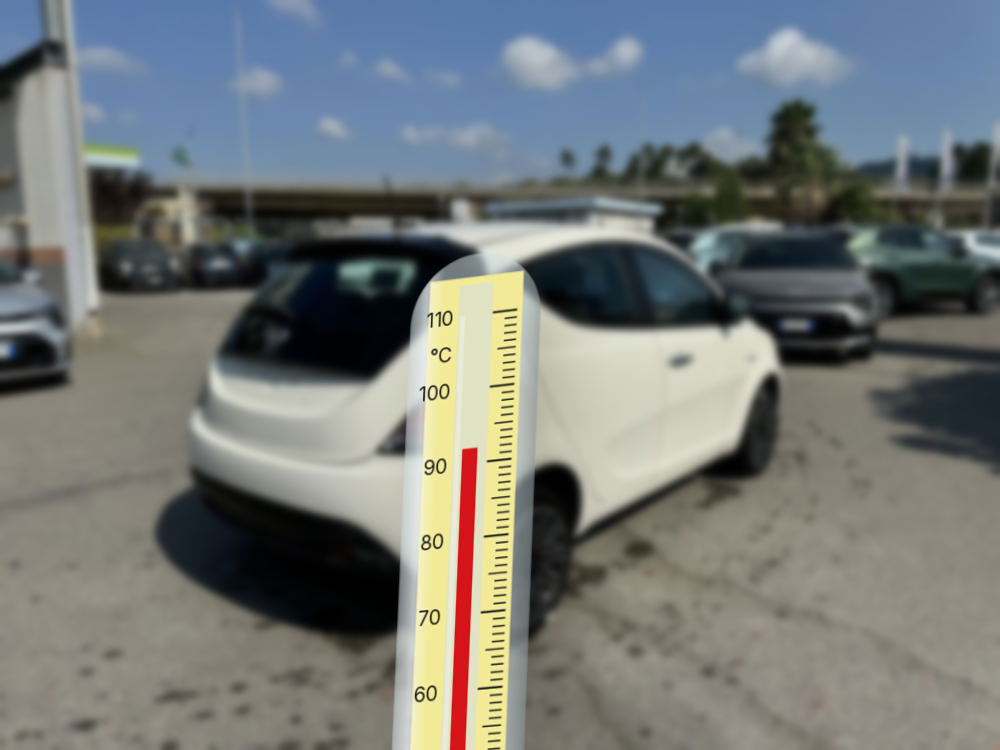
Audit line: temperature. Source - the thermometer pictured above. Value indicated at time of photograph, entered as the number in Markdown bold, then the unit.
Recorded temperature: **92** °C
